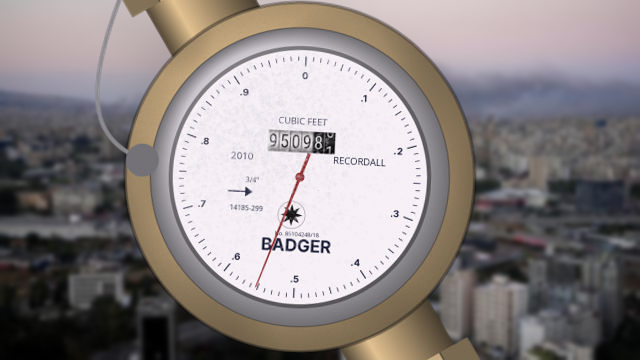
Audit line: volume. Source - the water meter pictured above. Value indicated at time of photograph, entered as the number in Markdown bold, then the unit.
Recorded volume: **950980.55** ft³
